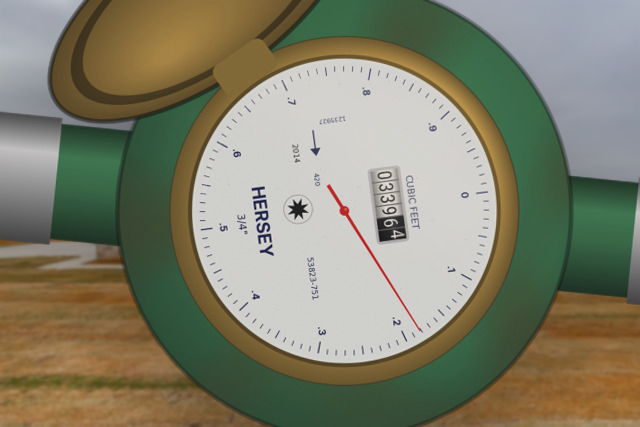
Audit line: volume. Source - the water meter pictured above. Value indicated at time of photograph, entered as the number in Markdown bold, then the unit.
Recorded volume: **33964.18** ft³
